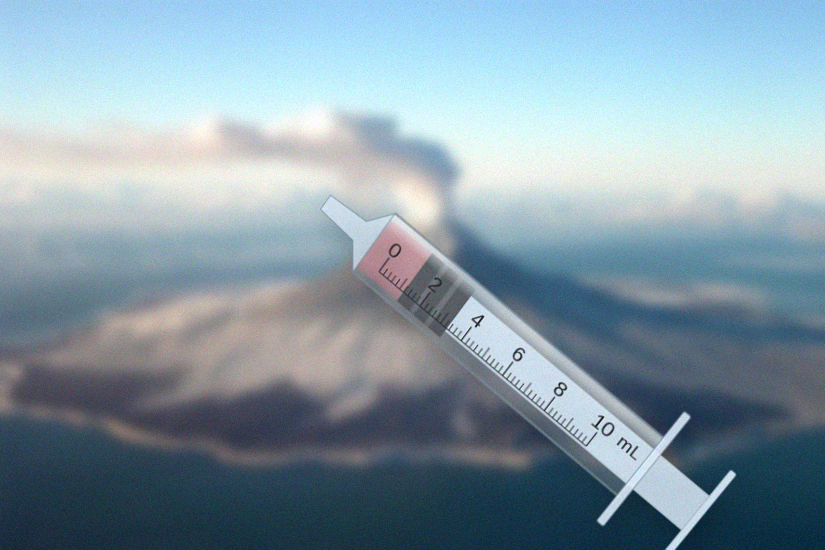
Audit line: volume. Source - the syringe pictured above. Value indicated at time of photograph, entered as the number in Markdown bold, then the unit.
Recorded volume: **1.2** mL
